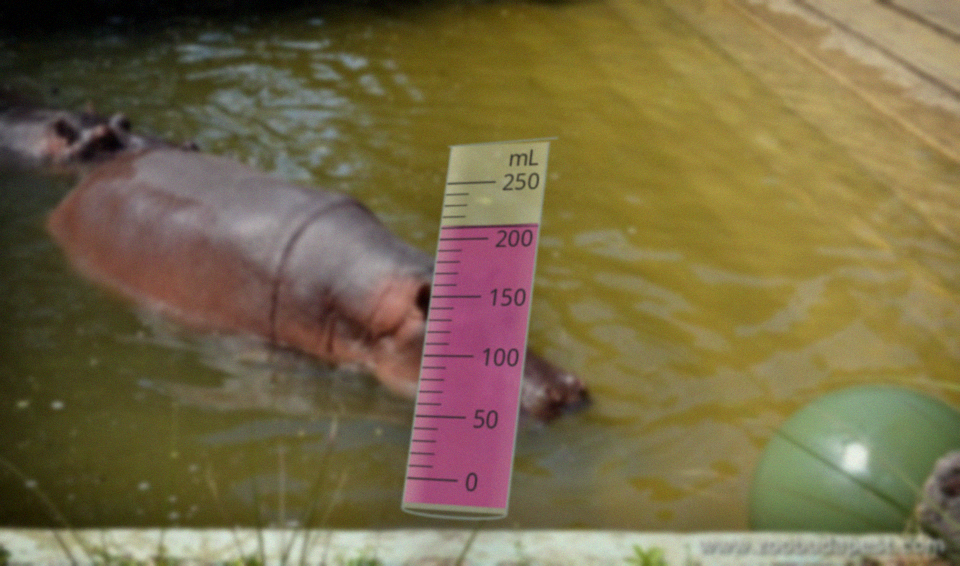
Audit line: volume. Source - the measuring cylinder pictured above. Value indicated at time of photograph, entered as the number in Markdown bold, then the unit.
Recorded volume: **210** mL
